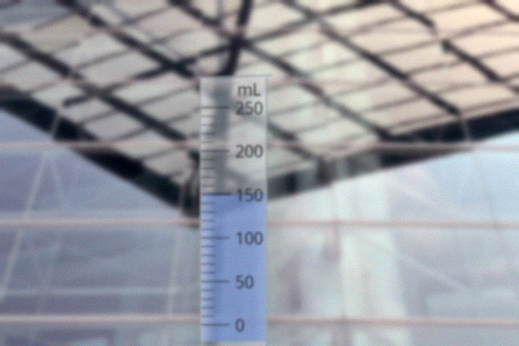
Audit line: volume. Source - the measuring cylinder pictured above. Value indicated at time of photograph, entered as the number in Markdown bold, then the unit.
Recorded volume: **150** mL
